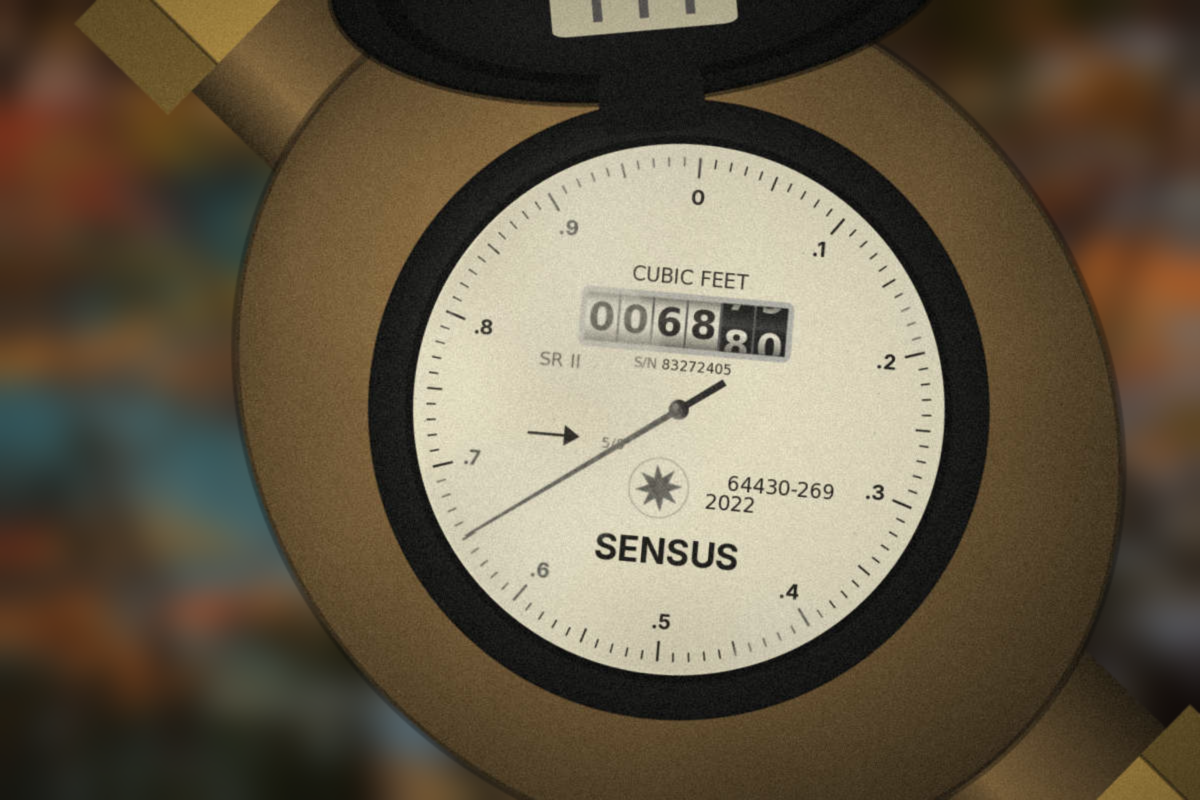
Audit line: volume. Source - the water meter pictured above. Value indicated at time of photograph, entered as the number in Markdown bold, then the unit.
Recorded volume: **6879.65** ft³
